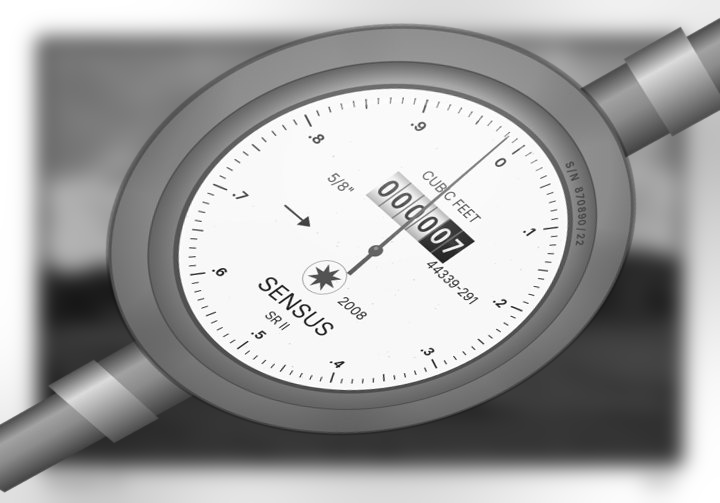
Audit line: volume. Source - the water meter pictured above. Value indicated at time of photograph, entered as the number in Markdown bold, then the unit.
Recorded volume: **6.98** ft³
